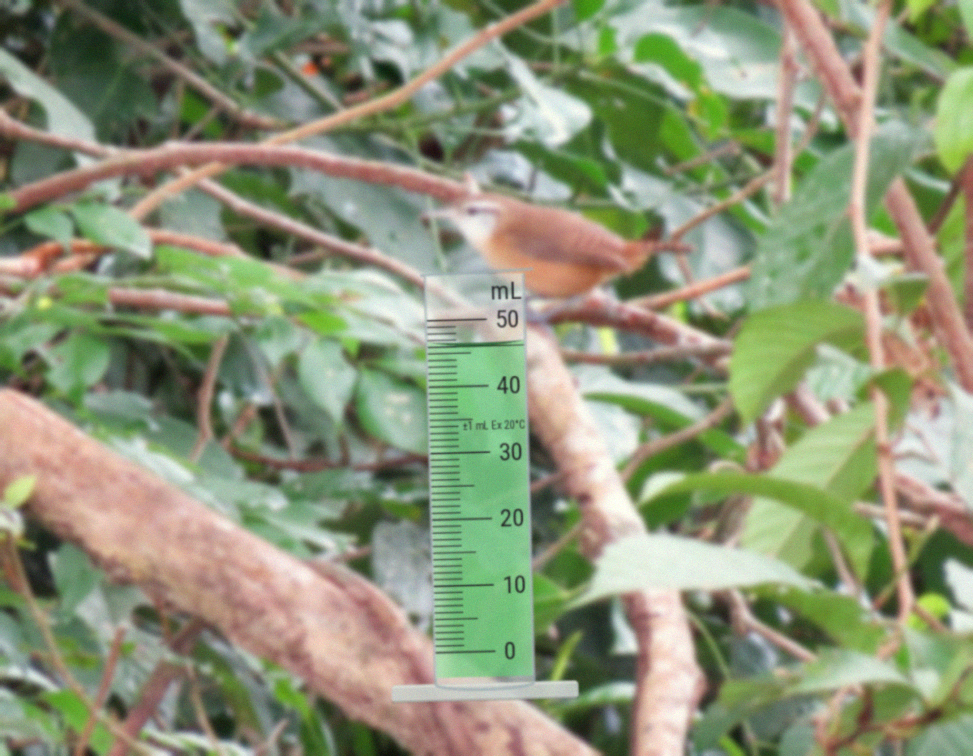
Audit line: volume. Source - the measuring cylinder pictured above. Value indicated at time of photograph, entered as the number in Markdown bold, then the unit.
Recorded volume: **46** mL
